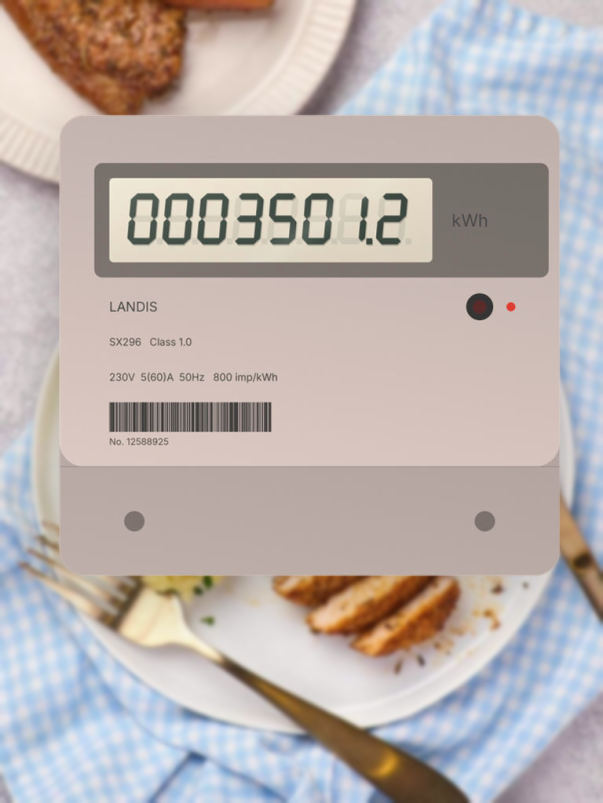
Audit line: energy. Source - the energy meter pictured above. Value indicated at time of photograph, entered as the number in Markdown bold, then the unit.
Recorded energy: **3501.2** kWh
